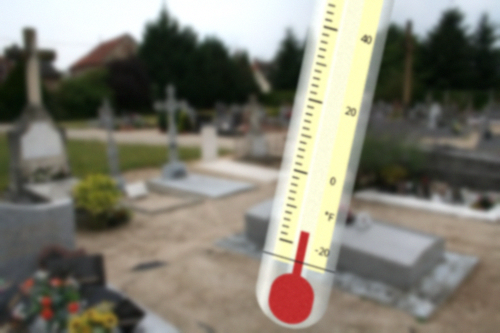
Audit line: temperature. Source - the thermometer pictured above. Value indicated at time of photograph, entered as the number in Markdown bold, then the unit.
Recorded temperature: **-16** °F
